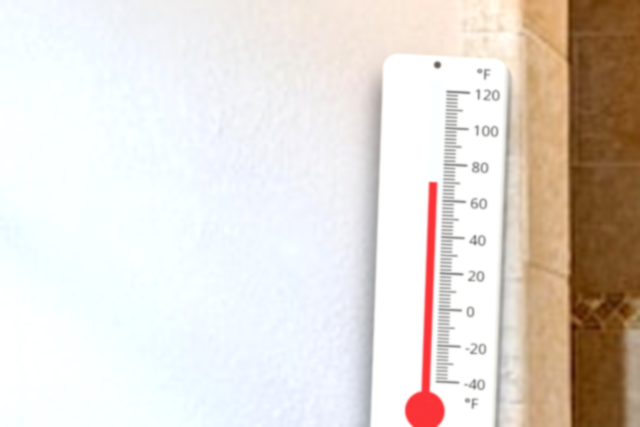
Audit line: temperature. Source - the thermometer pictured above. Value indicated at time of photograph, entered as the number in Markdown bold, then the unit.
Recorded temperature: **70** °F
